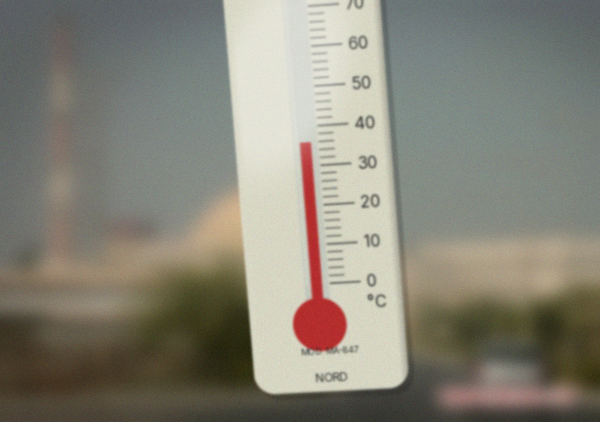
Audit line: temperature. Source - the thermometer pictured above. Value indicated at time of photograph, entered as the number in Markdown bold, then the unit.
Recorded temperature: **36** °C
